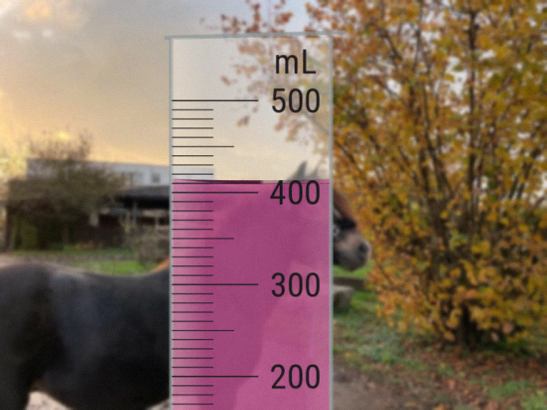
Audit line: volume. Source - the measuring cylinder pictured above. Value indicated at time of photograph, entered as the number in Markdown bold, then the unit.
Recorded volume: **410** mL
